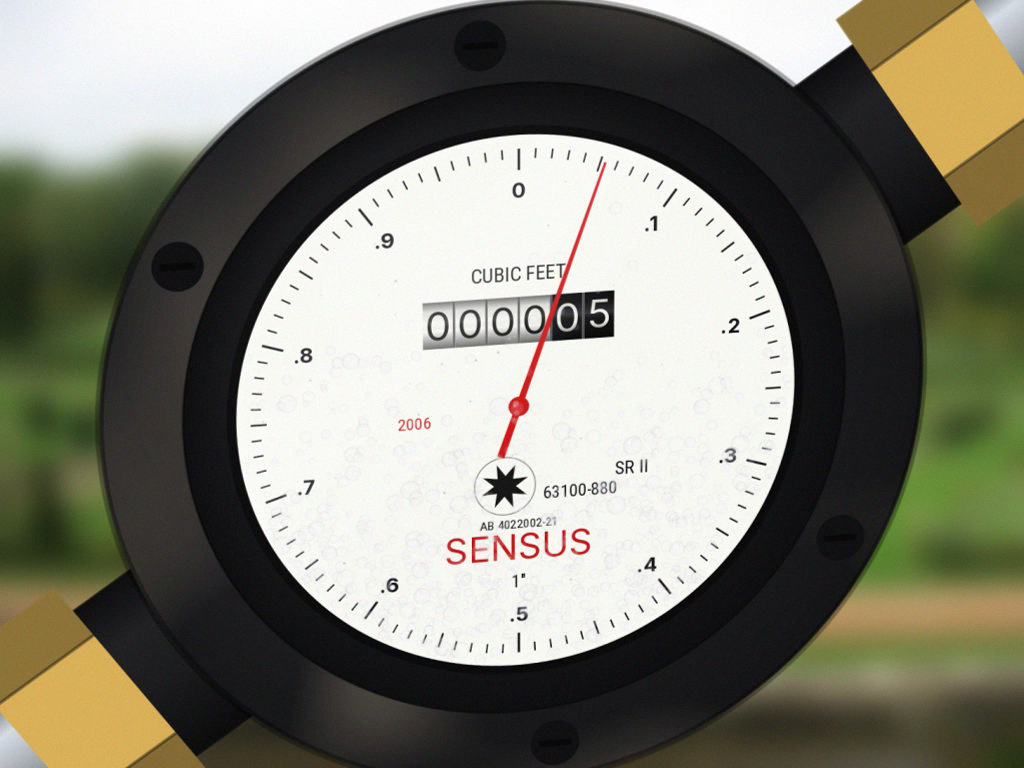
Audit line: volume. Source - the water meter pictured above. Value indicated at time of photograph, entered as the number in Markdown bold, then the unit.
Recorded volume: **5.05** ft³
